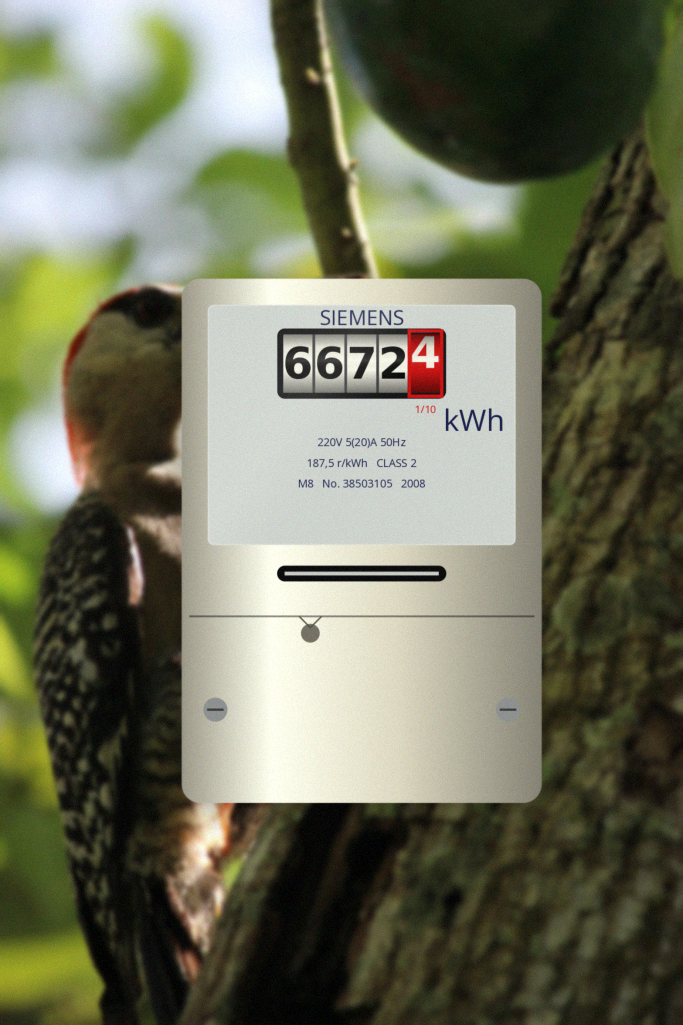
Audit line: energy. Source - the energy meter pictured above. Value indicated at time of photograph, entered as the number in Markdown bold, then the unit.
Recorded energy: **6672.4** kWh
